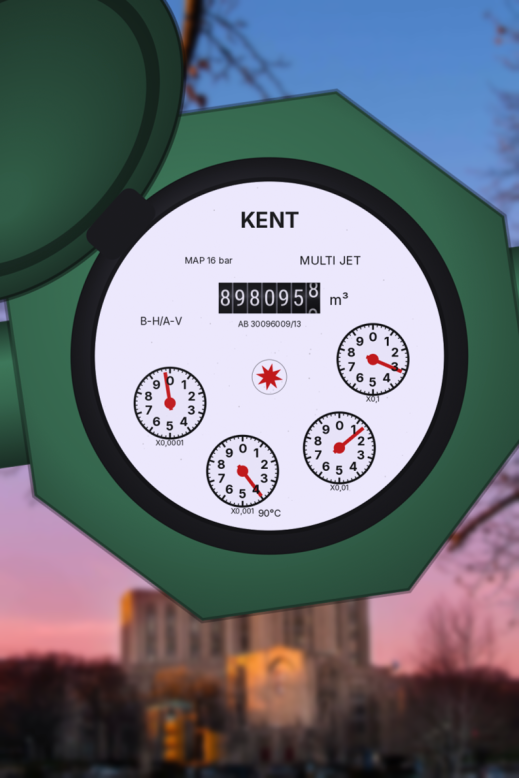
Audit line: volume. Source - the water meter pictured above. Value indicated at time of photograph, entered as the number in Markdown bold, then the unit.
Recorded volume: **8980958.3139** m³
